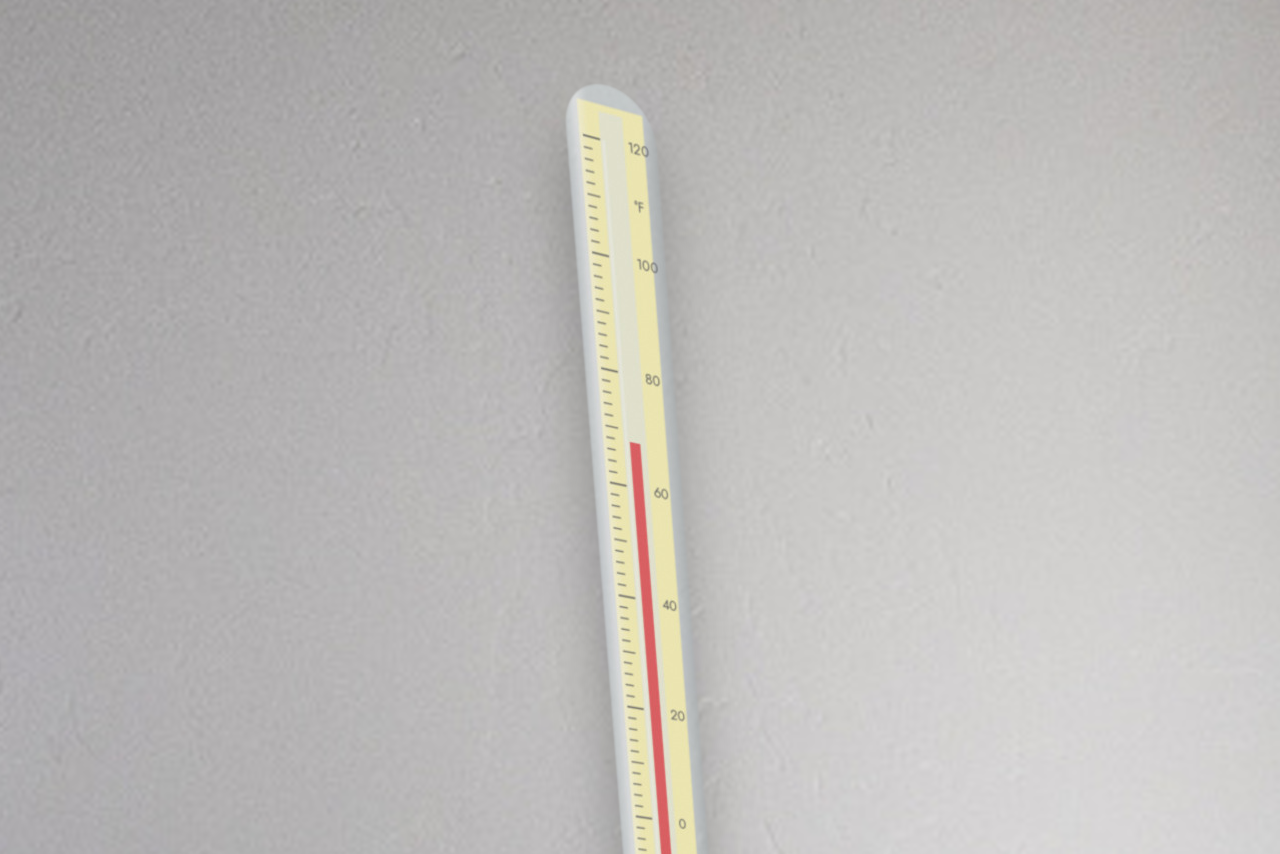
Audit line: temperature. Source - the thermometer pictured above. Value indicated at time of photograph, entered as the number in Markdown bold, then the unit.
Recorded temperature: **68** °F
